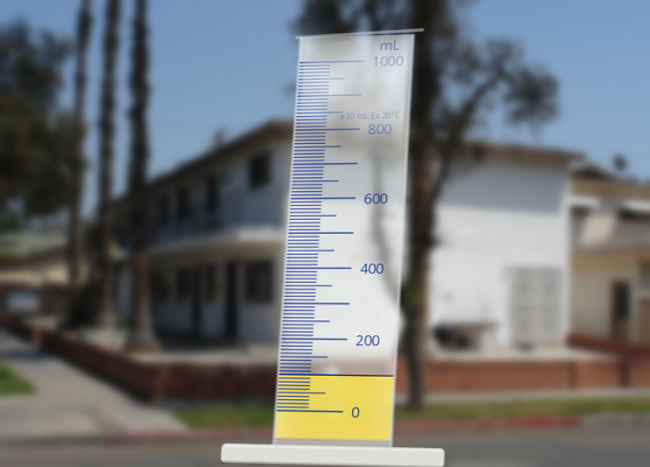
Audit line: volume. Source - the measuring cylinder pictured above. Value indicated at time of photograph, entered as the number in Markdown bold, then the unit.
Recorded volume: **100** mL
